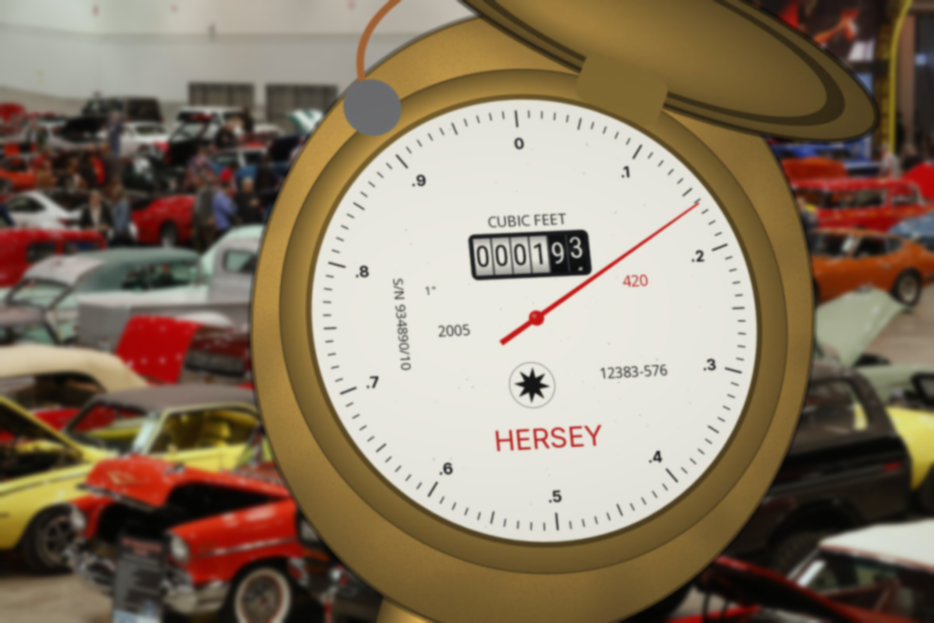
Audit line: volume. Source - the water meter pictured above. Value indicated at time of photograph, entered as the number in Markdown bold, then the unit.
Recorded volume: **193.16** ft³
